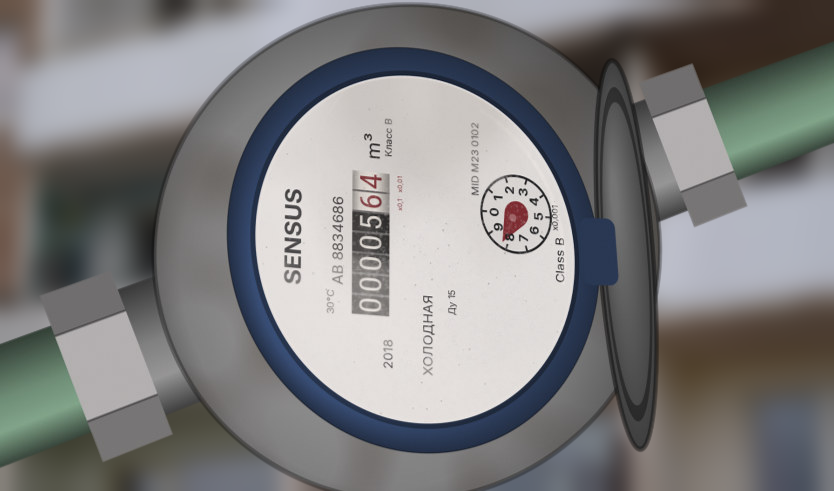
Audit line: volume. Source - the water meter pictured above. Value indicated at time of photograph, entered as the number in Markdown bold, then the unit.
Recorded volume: **5.648** m³
